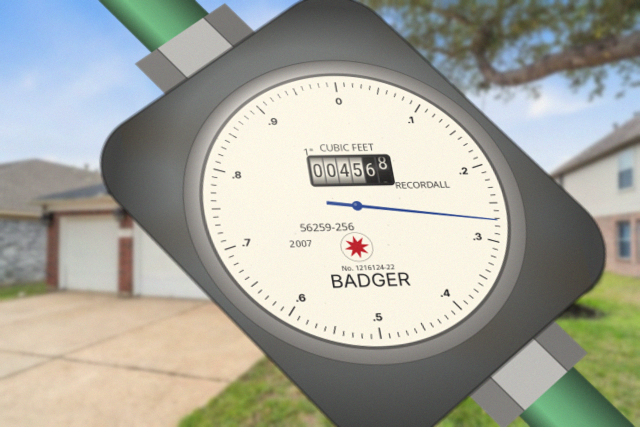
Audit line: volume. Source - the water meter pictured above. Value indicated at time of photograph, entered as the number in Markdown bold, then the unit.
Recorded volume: **4568.27** ft³
